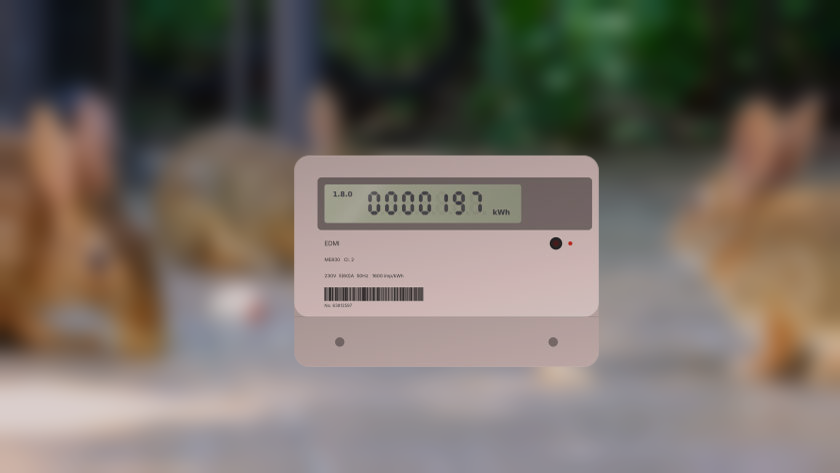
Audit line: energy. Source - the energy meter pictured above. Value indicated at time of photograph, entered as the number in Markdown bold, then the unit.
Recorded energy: **197** kWh
